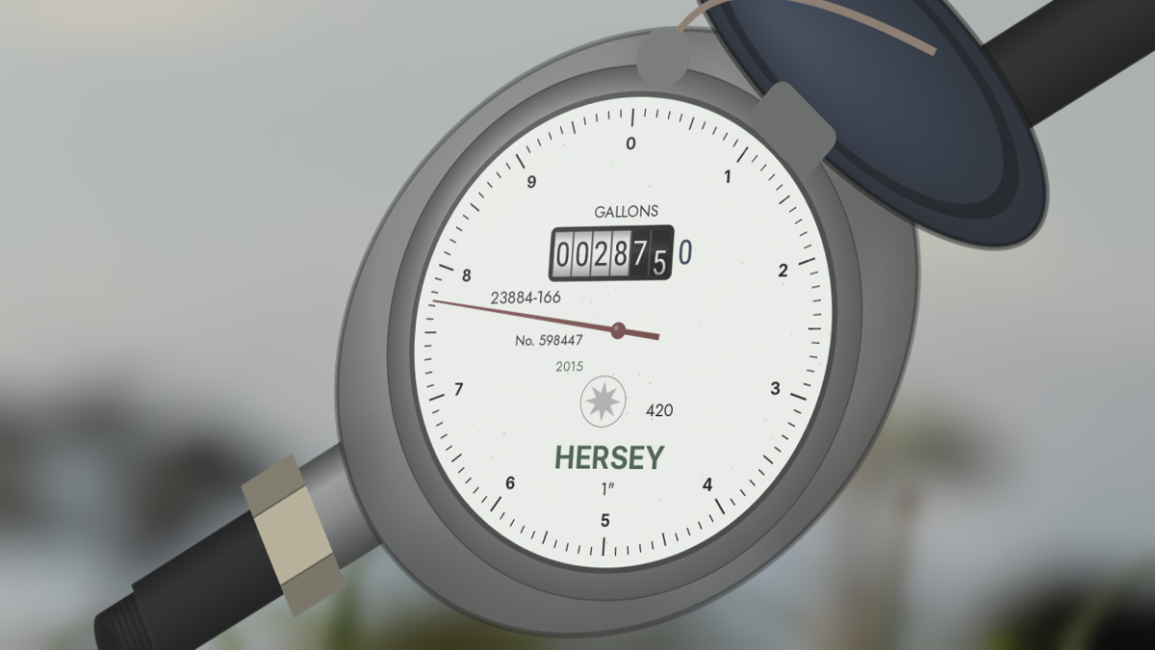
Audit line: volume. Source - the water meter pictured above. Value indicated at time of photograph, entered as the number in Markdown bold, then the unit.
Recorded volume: **28747.7** gal
